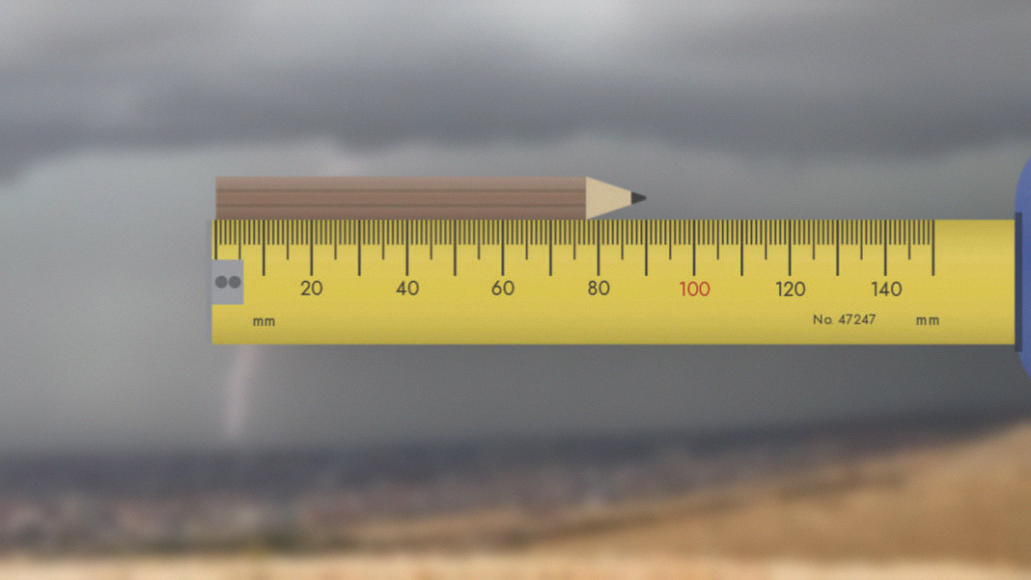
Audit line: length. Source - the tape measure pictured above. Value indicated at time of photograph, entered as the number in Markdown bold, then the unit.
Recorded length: **90** mm
